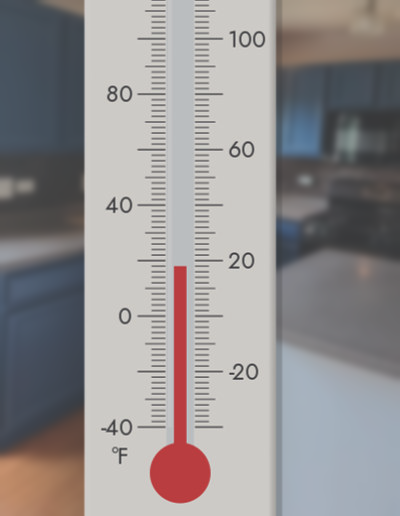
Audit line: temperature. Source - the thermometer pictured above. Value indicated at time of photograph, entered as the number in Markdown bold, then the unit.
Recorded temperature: **18** °F
